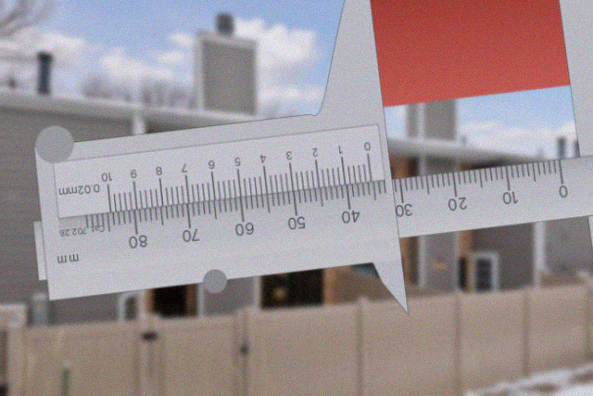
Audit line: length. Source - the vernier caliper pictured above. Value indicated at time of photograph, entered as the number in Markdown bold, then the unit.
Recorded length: **35.4** mm
